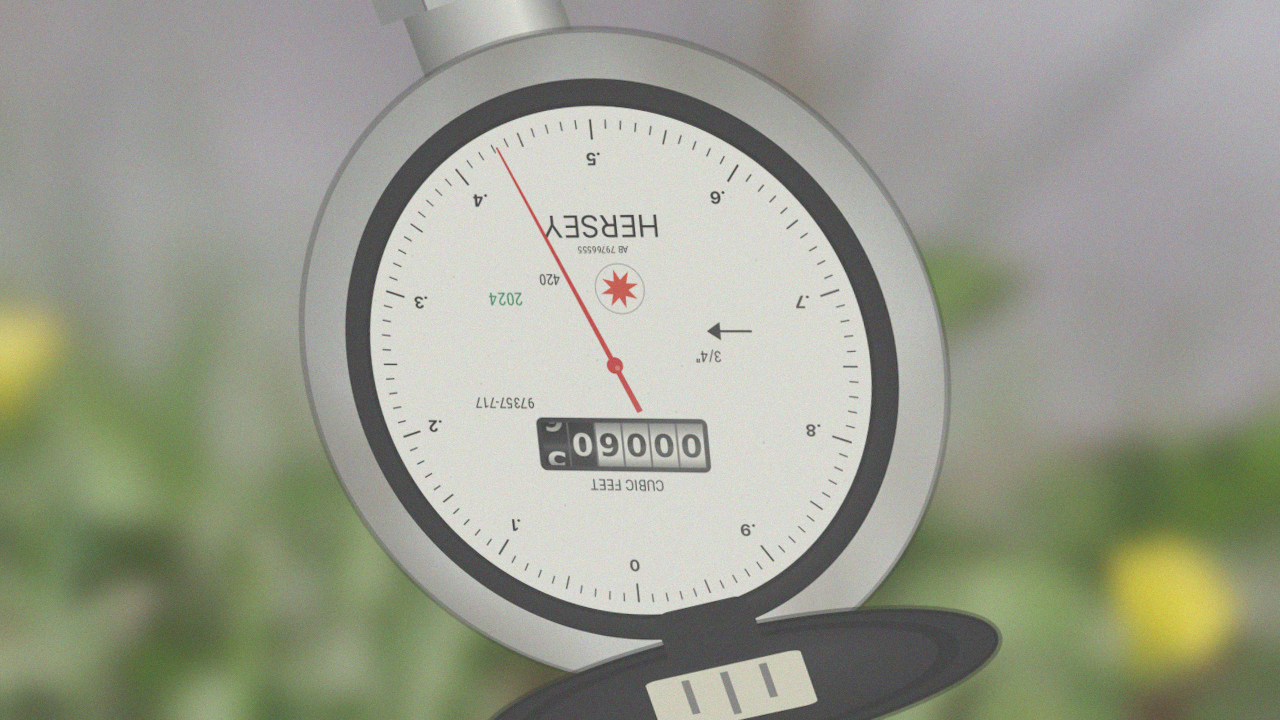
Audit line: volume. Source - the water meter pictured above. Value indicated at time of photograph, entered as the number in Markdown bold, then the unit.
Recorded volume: **605.43** ft³
